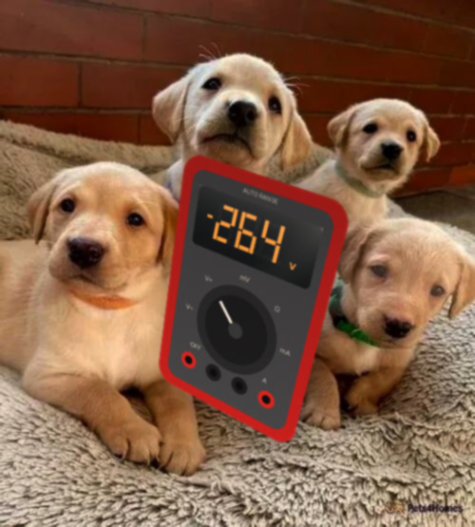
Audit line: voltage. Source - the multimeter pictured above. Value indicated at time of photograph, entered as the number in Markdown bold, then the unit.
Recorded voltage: **-264** V
